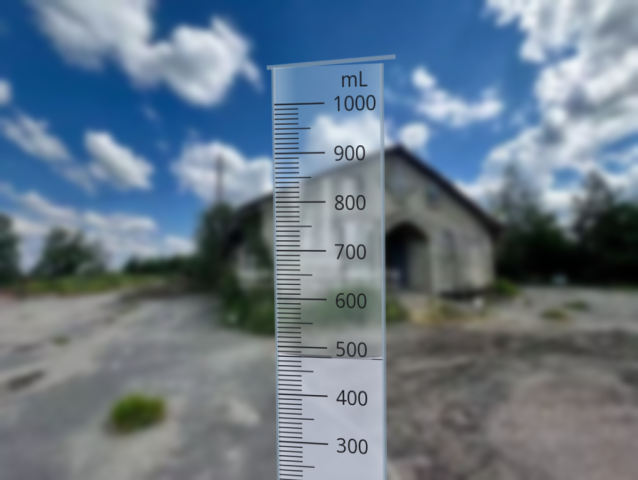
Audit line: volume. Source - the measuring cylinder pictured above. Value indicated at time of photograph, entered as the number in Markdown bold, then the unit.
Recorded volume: **480** mL
